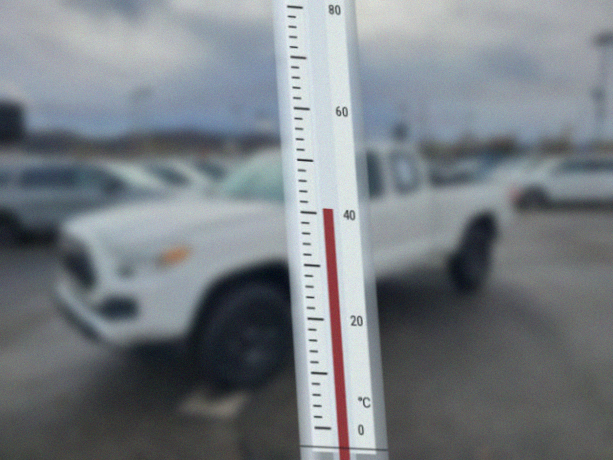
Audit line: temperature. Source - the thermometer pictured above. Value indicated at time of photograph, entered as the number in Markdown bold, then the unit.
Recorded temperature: **41** °C
